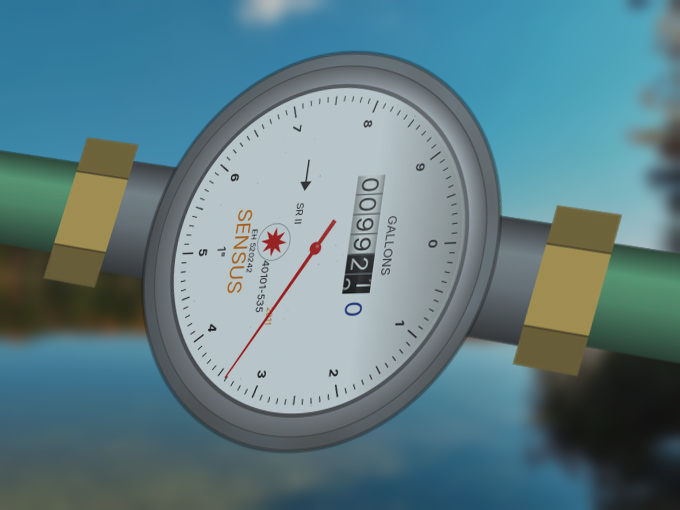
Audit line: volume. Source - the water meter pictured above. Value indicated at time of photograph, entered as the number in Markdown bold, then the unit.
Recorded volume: **99213.4** gal
